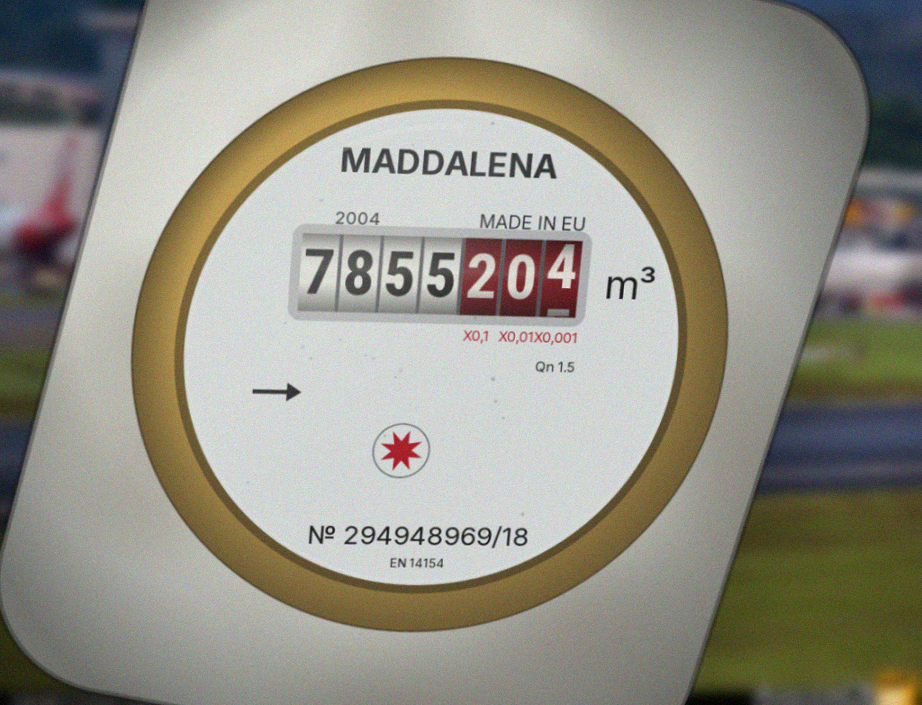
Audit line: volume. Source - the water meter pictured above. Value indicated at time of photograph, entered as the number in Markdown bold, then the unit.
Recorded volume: **7855.204** m³
